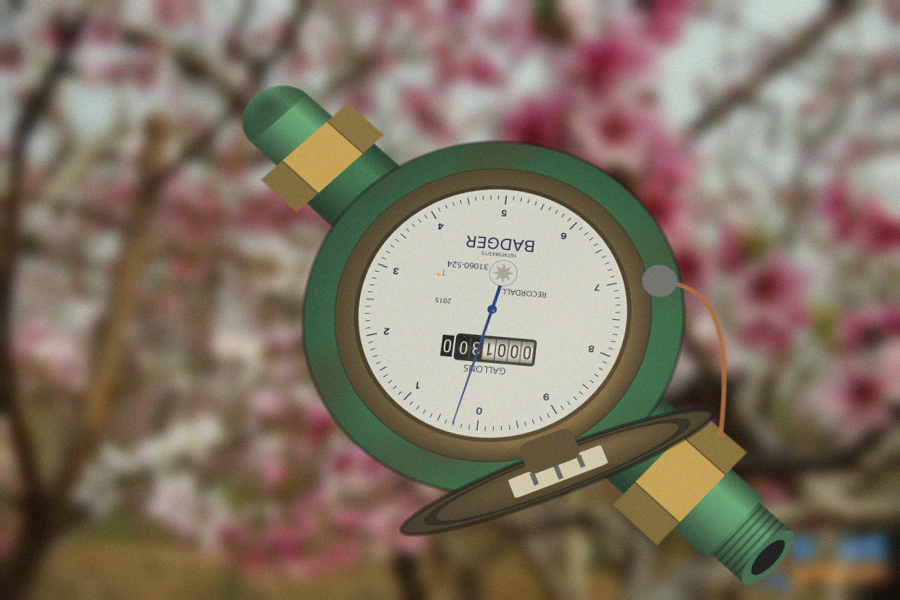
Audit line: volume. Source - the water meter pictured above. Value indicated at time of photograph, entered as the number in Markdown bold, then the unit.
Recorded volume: **1300.3** gal
